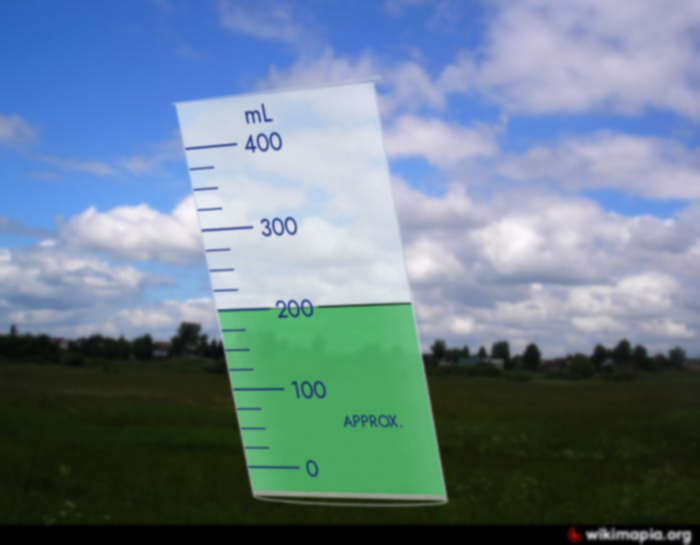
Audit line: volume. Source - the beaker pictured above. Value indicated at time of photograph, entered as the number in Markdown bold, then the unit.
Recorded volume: **200** mL
